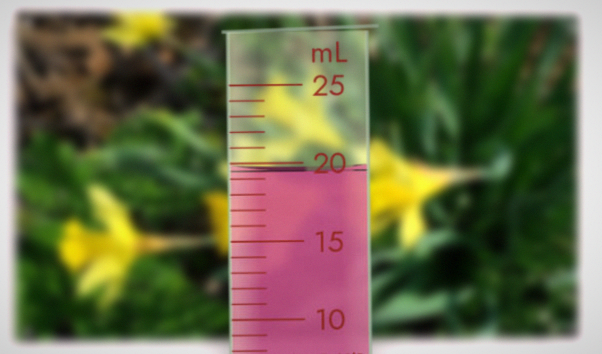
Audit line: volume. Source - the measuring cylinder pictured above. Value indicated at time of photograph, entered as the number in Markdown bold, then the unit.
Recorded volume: **19.5** mL
